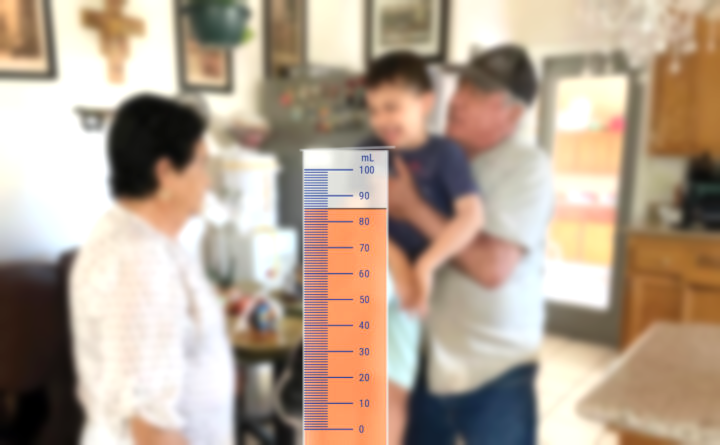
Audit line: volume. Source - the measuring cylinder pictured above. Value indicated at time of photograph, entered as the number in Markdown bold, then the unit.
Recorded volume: **85** mL
